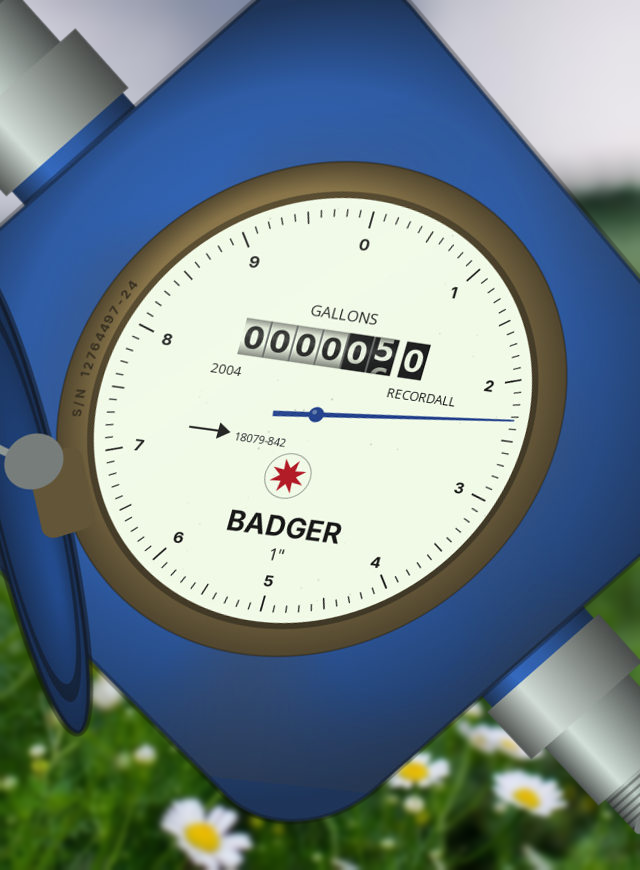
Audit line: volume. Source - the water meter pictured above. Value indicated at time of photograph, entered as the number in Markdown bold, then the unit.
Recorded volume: **52.3** gal
